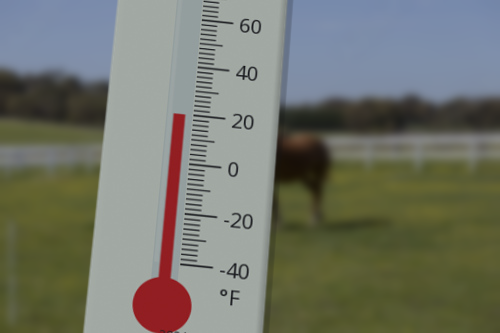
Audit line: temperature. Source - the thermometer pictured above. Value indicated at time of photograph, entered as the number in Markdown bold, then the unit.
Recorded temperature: **20** °F
